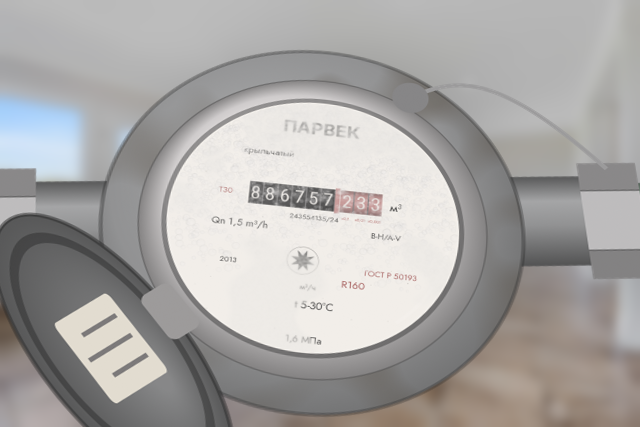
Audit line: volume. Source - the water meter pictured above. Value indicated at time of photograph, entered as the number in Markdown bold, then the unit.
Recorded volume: **886757.233** m³
